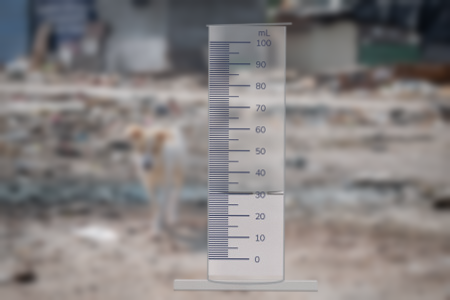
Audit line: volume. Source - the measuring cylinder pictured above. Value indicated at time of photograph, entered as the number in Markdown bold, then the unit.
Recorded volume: **30** mL
